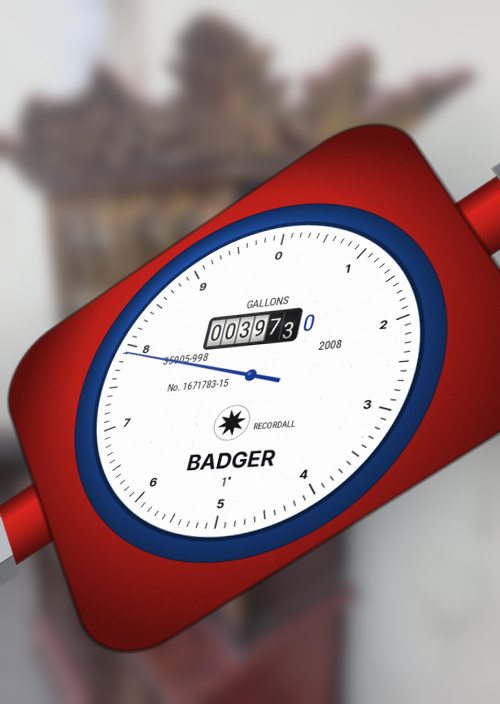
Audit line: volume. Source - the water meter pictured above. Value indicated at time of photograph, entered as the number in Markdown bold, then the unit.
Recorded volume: **39727.9** gal
